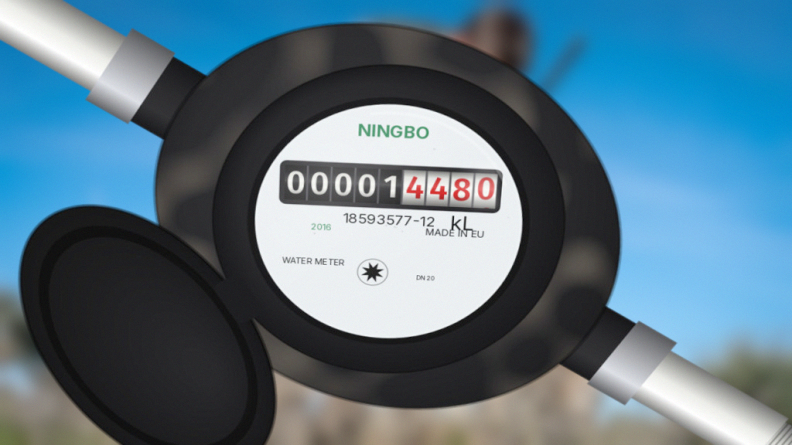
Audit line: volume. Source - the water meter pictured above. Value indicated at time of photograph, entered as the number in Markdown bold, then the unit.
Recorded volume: **1.4480** kL
